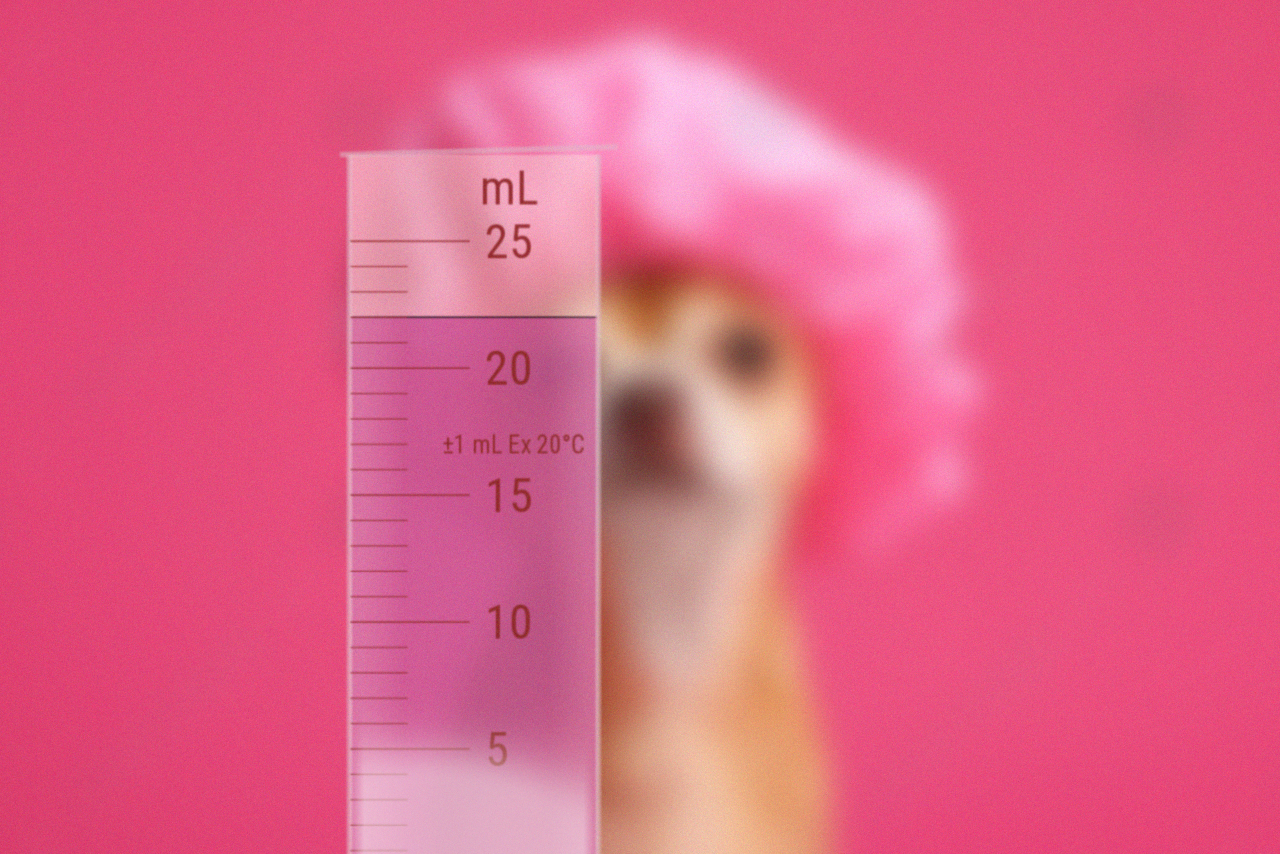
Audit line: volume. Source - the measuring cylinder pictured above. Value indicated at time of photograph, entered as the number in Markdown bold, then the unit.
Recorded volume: **22** mL
